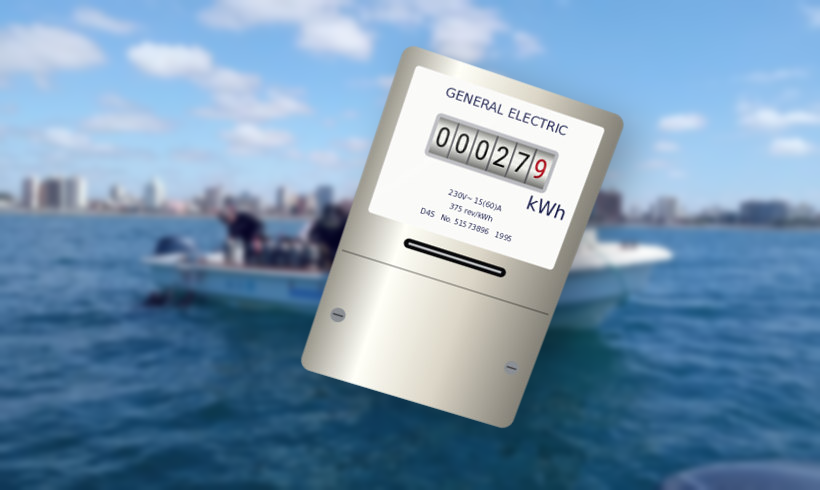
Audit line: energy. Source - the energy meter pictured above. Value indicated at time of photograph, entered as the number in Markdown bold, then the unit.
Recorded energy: **27.9** kWh
